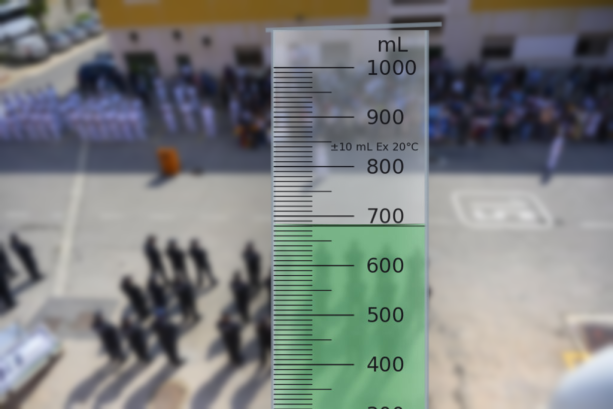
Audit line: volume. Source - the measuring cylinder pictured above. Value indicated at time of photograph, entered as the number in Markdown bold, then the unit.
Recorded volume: **680** mL
